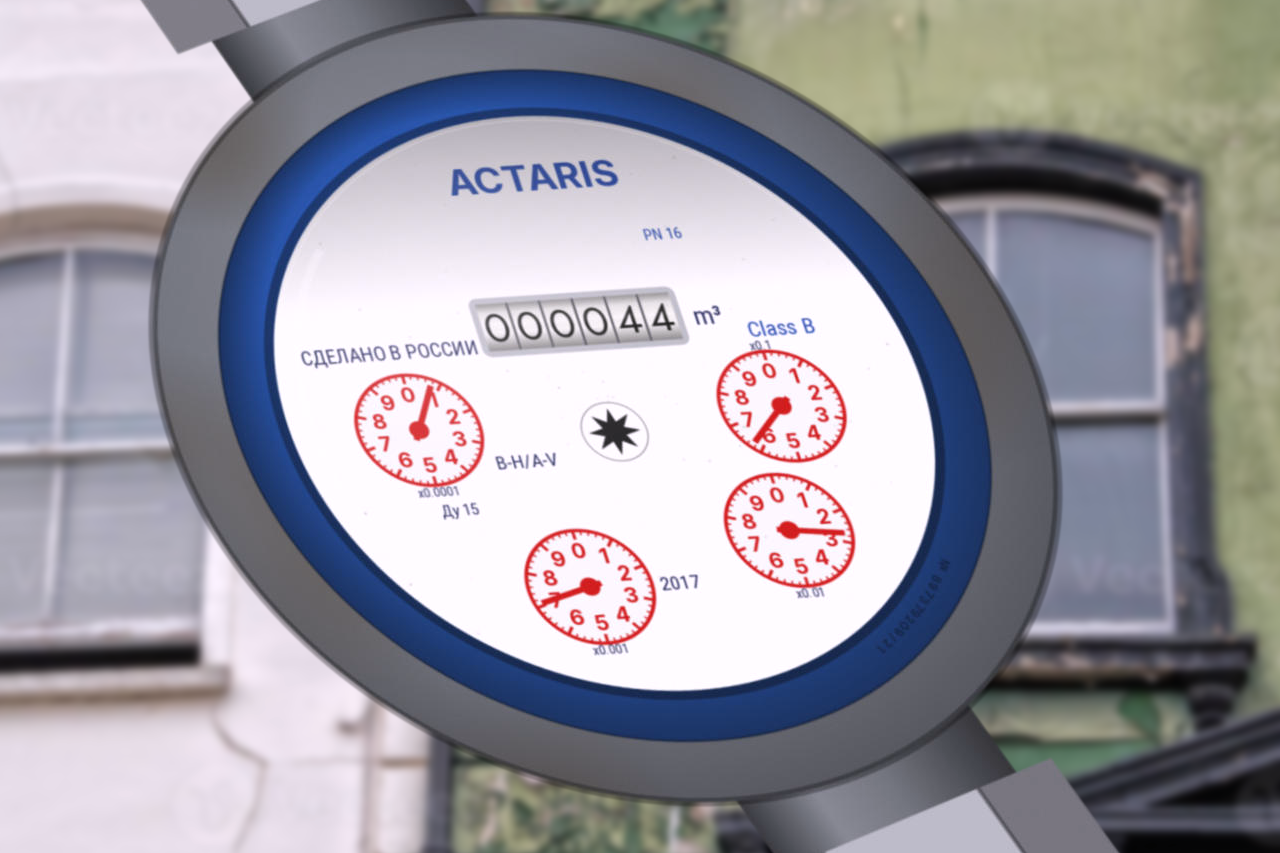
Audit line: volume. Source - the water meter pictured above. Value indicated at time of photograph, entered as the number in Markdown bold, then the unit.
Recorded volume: **44.6270** m³
